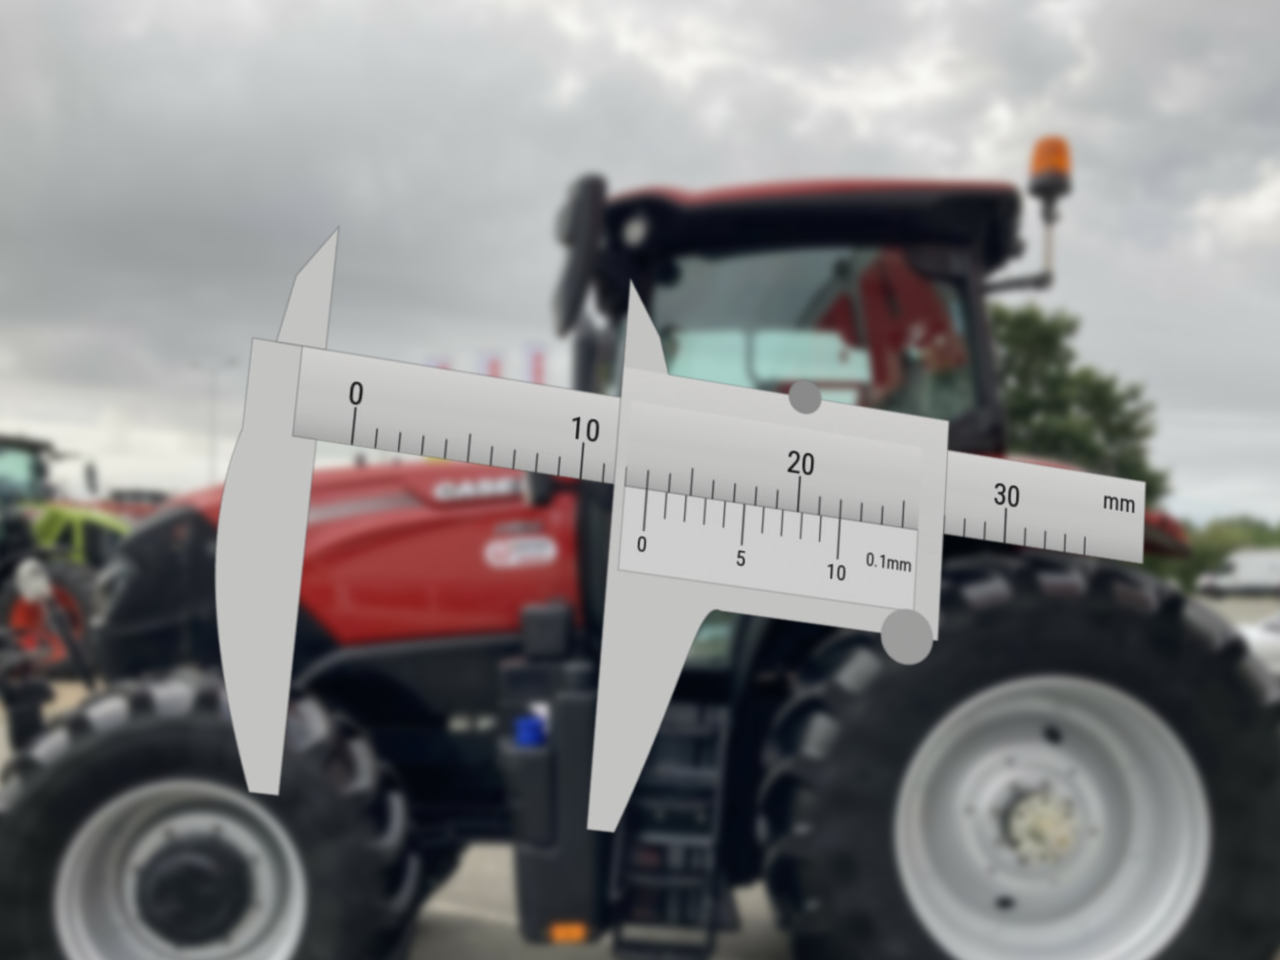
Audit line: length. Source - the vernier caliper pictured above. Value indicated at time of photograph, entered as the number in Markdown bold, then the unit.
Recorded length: **13.0** mm
